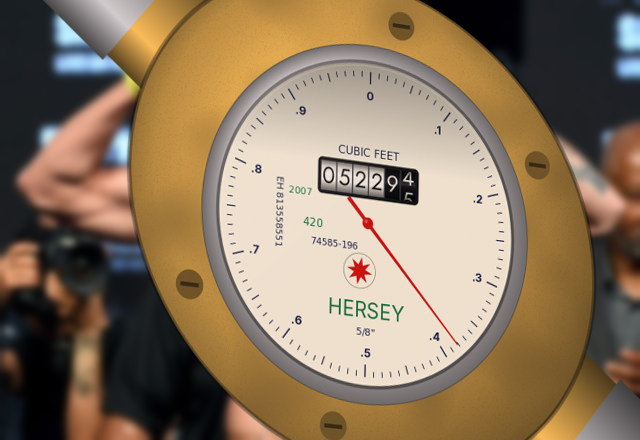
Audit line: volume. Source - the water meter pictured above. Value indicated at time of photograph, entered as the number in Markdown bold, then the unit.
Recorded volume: **52294.38** ft³
